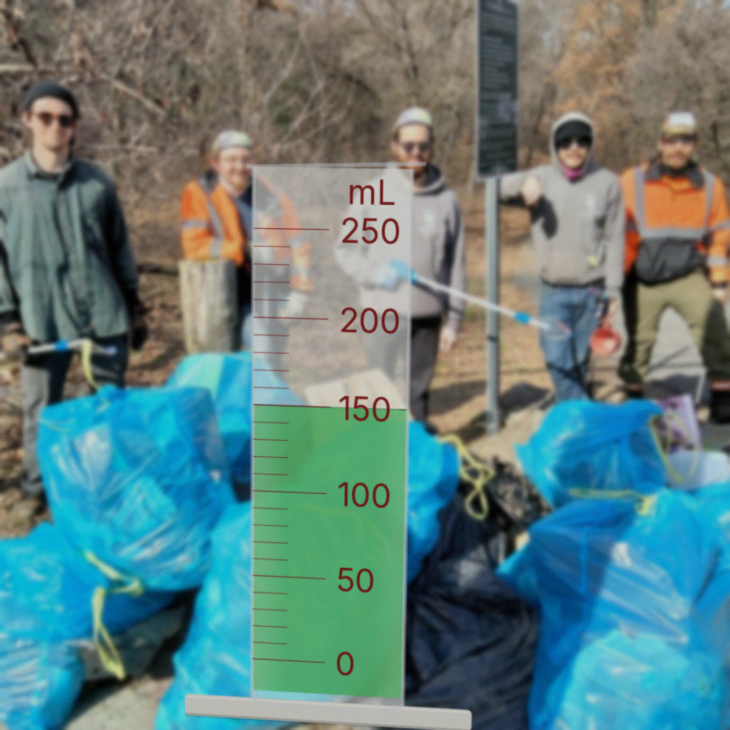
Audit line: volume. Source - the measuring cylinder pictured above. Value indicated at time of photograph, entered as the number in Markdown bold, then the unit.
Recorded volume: **150** mL
